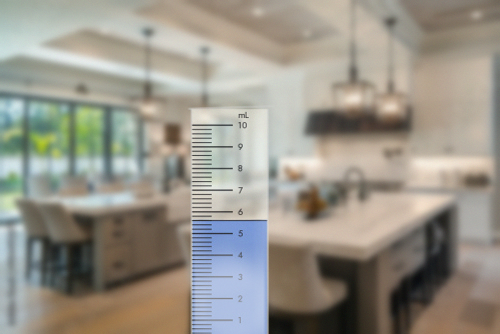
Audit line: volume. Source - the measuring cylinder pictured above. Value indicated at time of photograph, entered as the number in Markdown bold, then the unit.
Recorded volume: **5.6** mL
